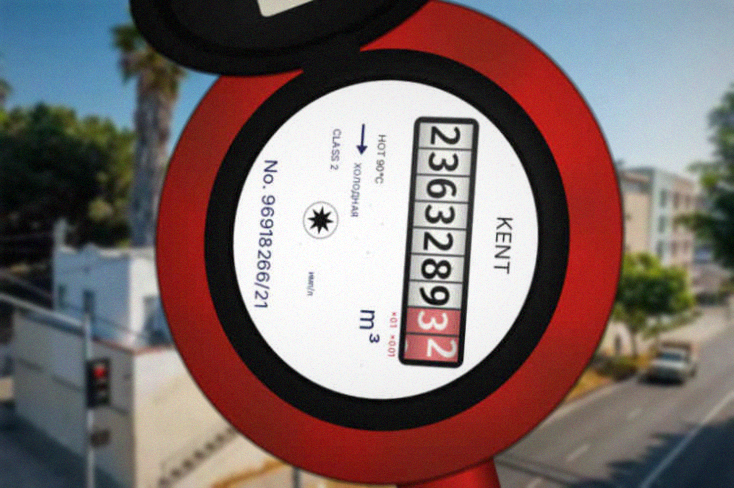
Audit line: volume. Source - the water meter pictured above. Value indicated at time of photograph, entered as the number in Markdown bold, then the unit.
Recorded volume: **2363289.32** m³
